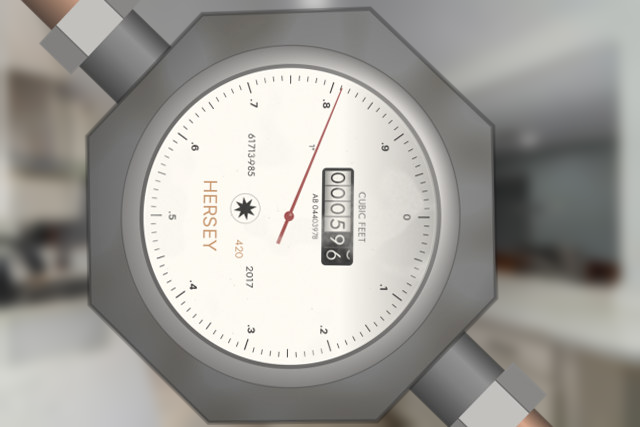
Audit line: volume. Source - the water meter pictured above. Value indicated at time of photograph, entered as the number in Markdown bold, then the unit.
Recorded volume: **595.81** ft³
